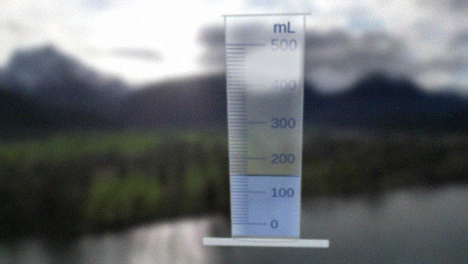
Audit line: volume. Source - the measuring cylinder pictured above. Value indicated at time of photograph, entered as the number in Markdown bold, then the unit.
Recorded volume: **150** mL
